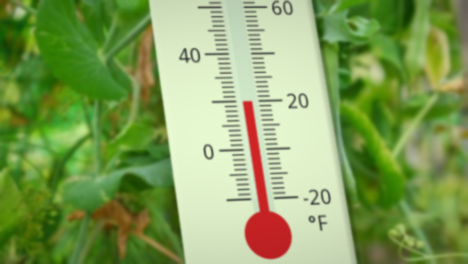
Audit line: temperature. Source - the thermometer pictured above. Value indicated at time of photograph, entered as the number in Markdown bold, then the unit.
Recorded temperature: **20** °F
